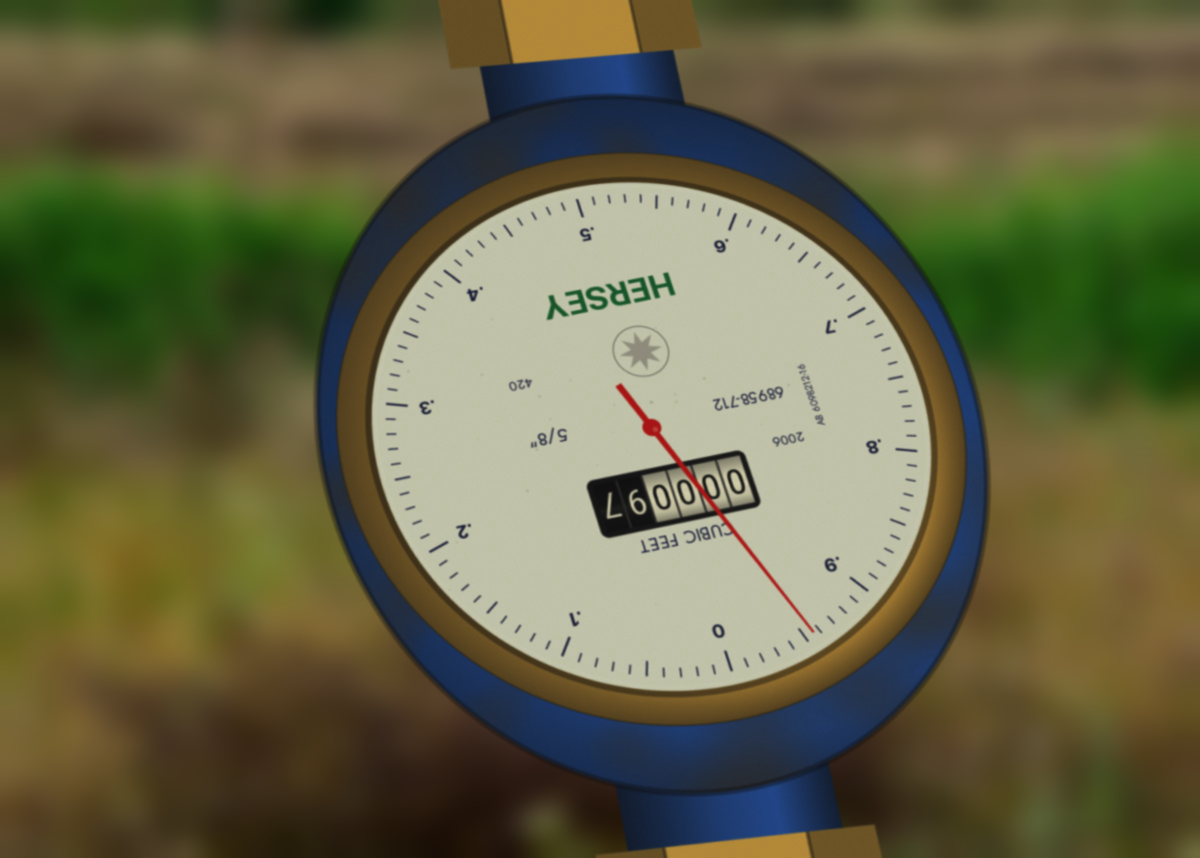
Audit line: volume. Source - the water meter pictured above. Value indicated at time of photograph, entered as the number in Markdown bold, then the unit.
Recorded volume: **96.94** ft³
